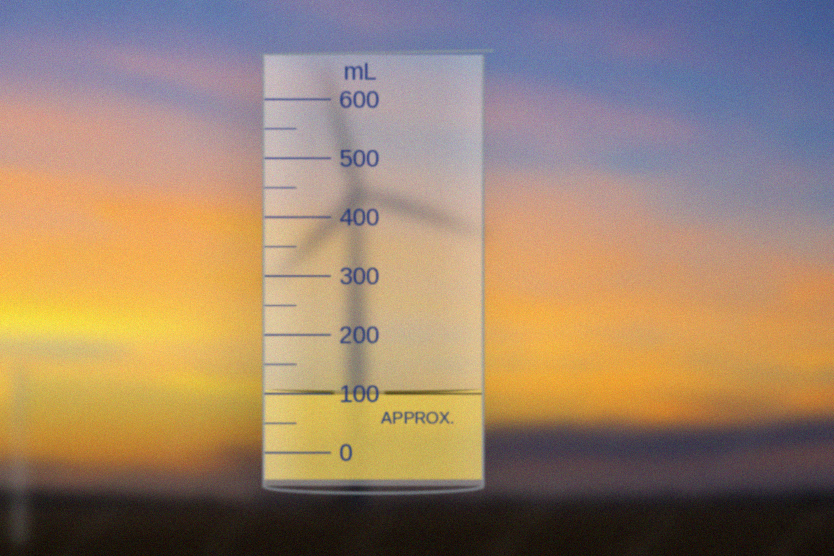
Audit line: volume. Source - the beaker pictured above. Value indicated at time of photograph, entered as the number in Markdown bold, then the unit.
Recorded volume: **100** mL
